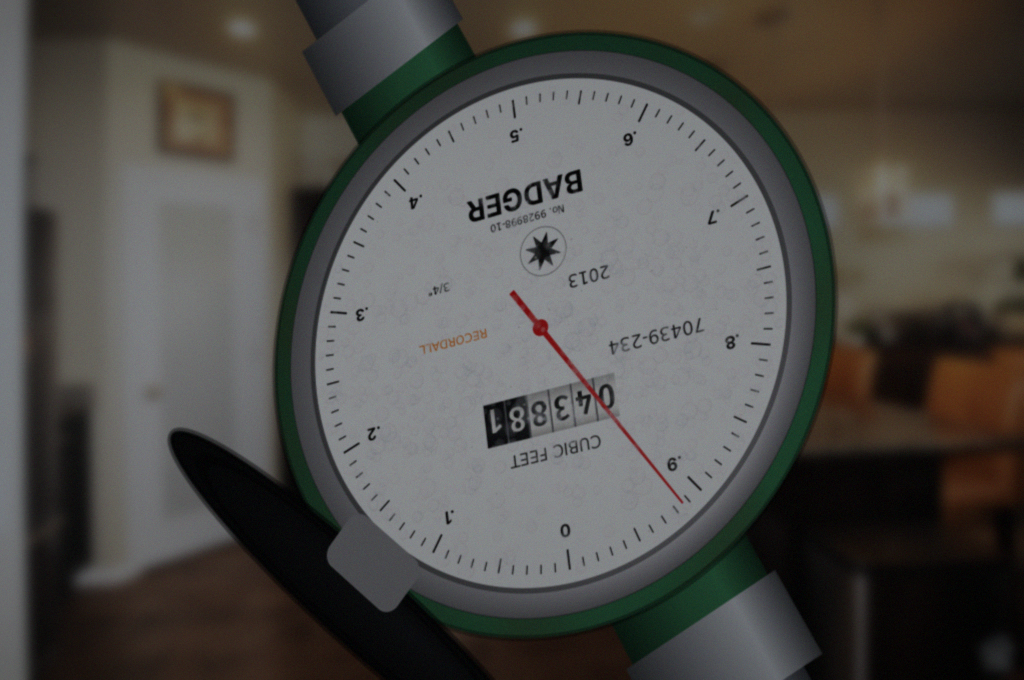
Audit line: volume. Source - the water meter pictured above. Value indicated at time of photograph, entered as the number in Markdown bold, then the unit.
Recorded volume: **43880.91** ft³
